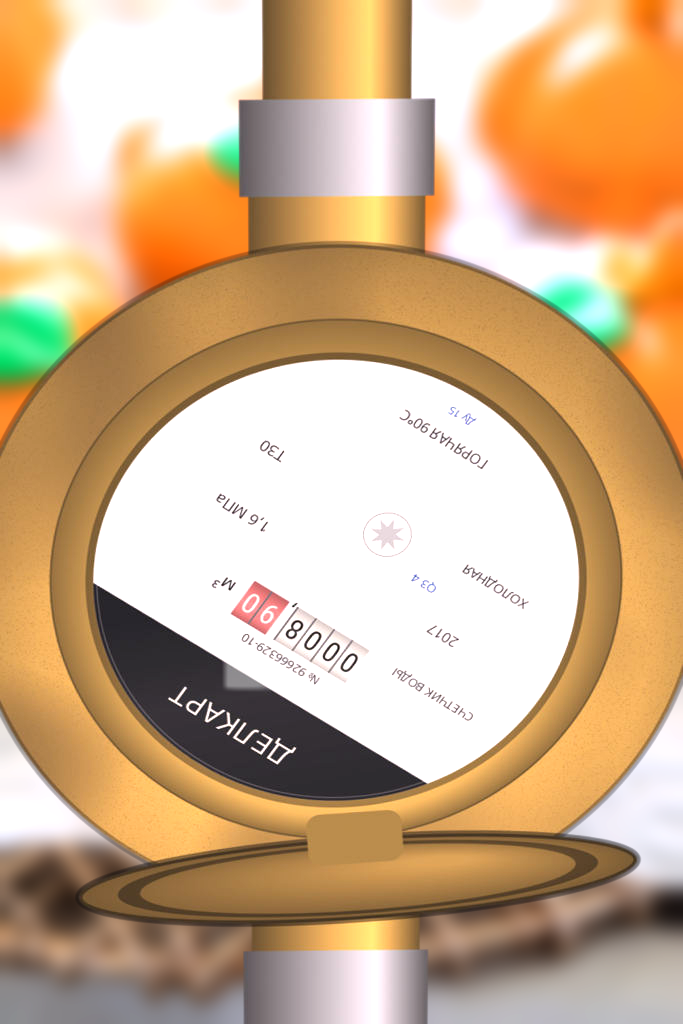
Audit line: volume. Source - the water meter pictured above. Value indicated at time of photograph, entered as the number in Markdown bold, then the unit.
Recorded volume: **8.90** m³
